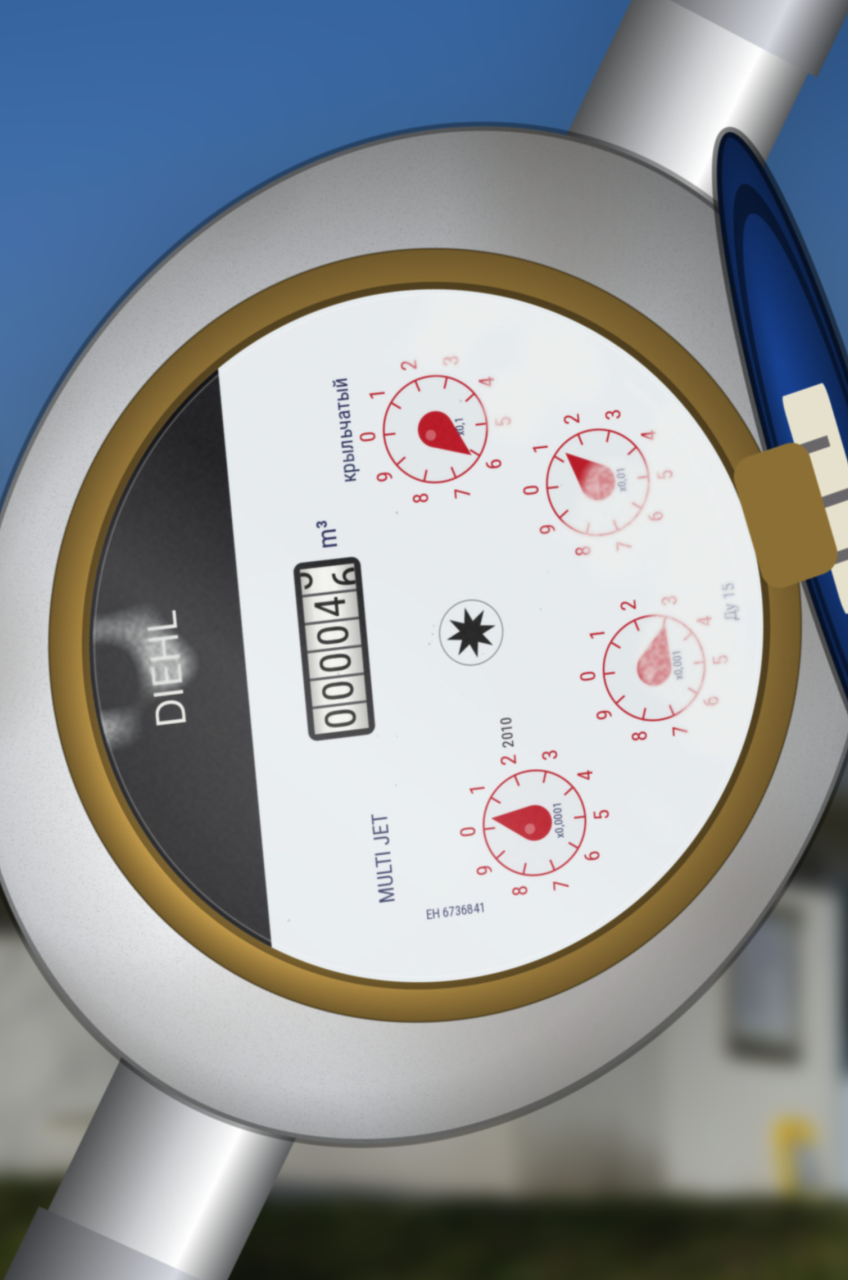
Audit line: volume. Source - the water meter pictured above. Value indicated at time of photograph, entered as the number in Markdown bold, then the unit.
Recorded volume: **45.6130** m³
